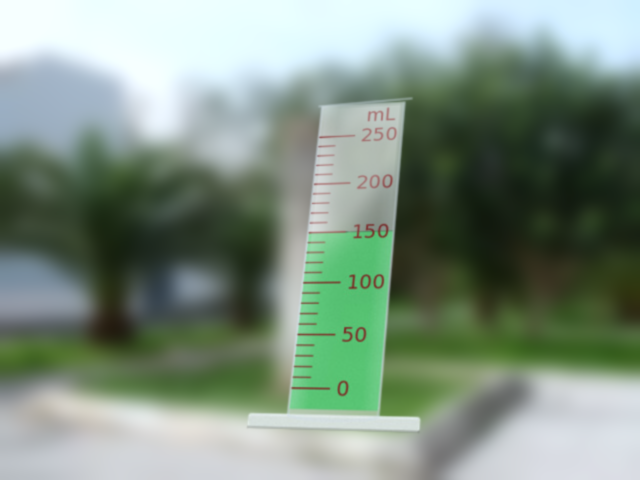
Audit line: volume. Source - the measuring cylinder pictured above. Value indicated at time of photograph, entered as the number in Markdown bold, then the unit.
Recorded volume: **150** mL
